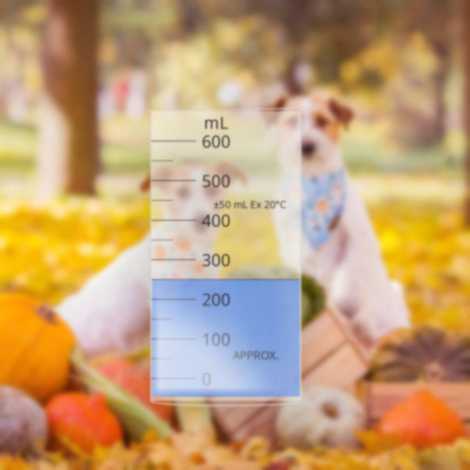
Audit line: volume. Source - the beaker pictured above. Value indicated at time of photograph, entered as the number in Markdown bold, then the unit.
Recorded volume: **250** mL
